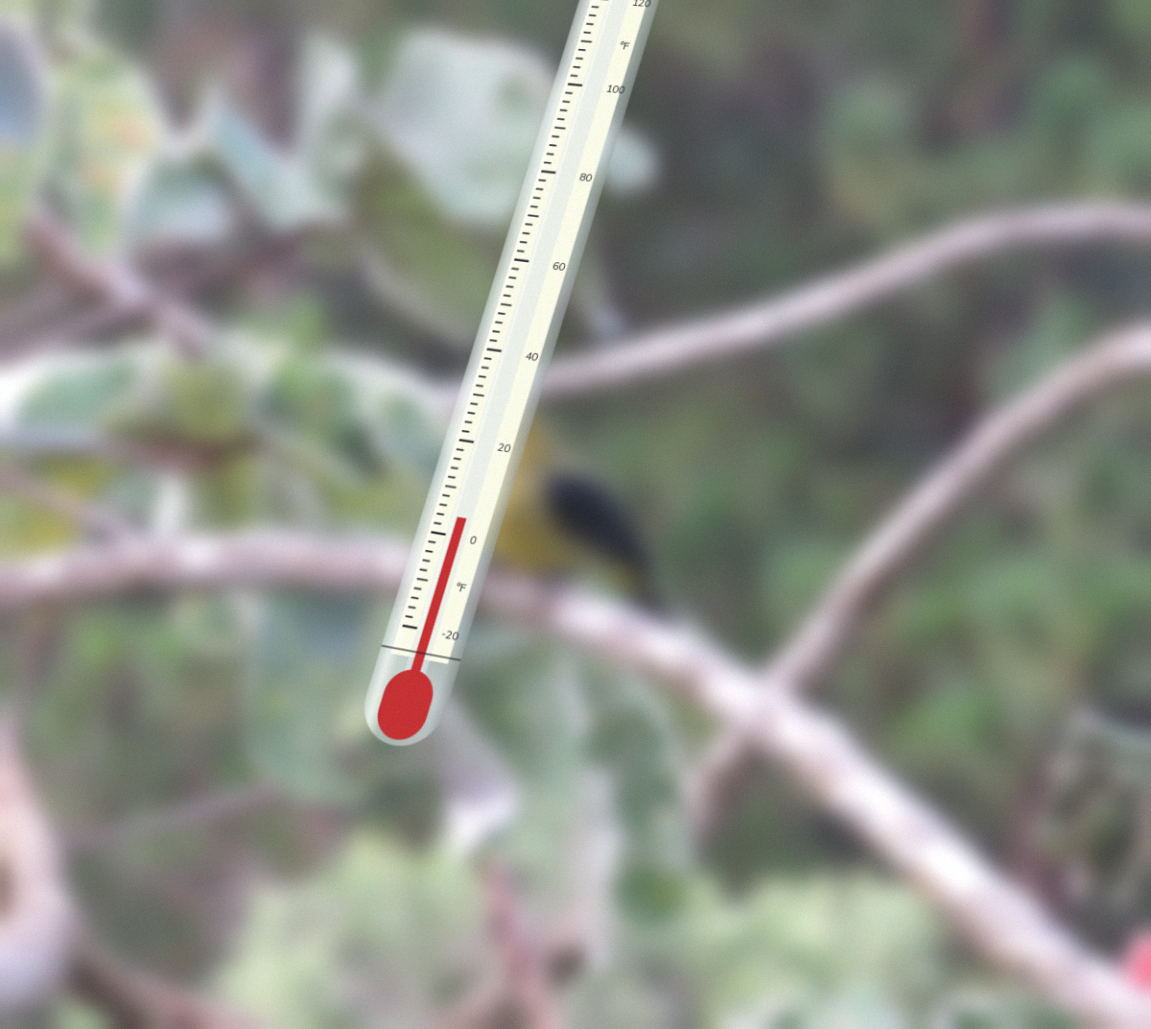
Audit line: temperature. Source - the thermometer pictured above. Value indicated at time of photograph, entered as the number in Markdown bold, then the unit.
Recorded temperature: **4** °F
